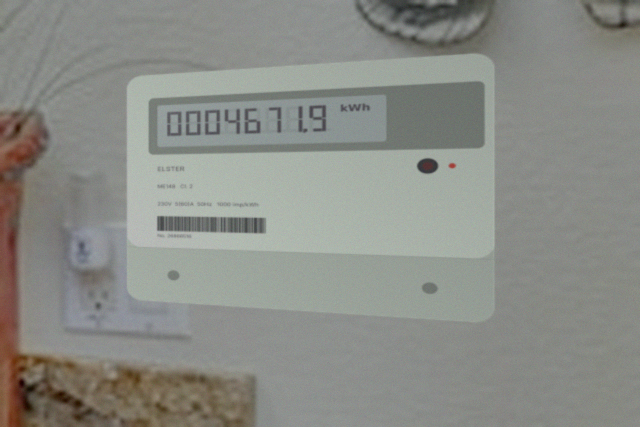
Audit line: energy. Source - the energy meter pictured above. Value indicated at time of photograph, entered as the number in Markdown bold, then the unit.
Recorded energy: **4671.9** kWh
